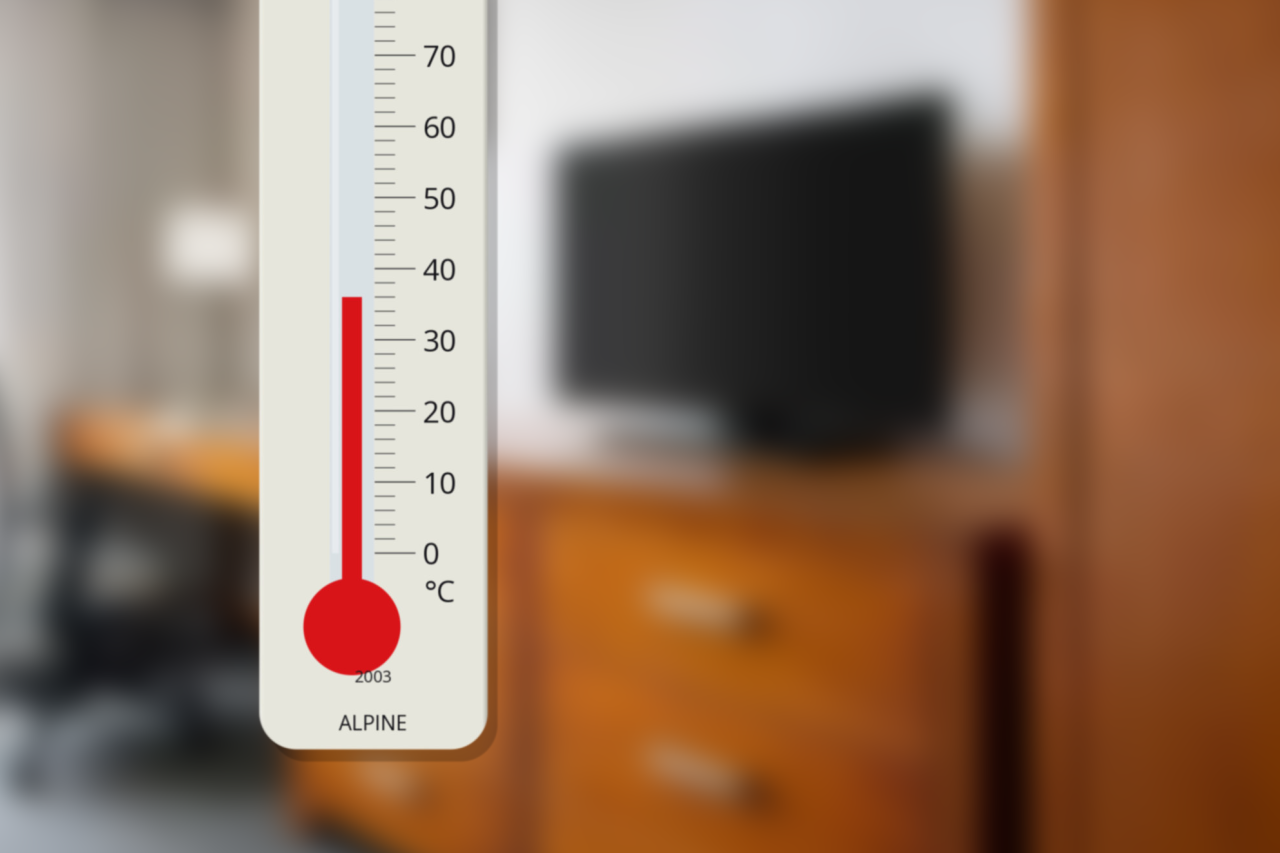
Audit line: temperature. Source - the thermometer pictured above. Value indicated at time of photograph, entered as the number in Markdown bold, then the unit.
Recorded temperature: **36** °C
